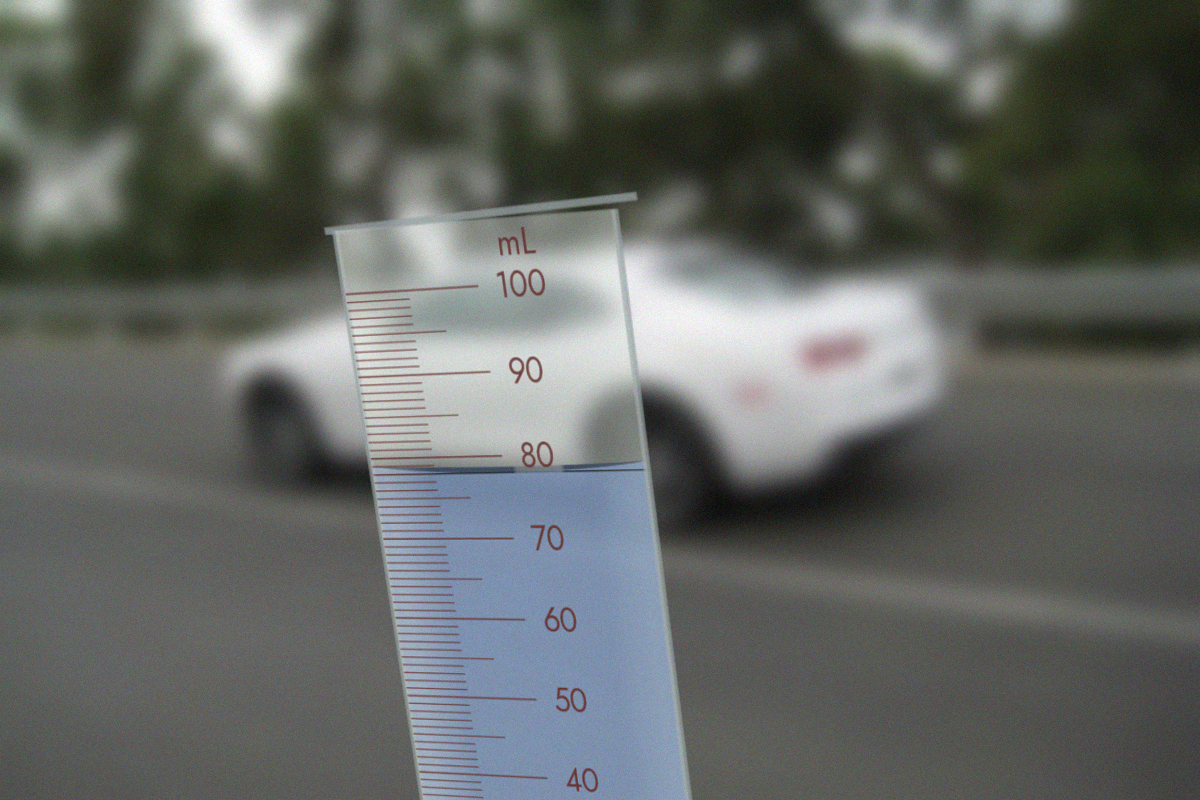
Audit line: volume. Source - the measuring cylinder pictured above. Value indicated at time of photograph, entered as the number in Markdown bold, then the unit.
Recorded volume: **78** mL
